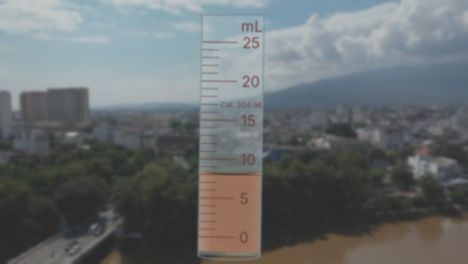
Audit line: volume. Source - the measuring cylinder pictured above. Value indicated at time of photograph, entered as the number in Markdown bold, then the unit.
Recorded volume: **8** mL
